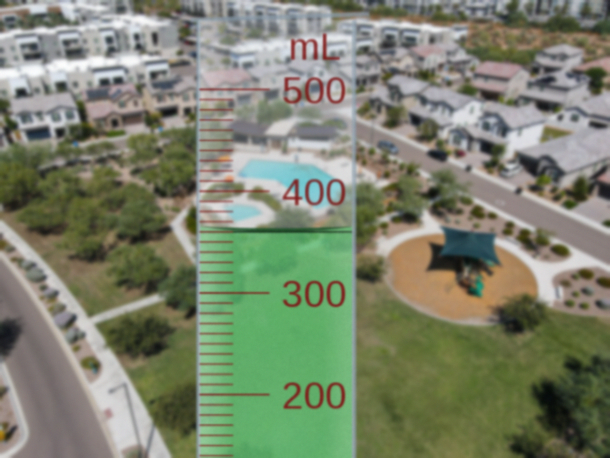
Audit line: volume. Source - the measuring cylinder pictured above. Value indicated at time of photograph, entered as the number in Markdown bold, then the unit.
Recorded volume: **360** mL
